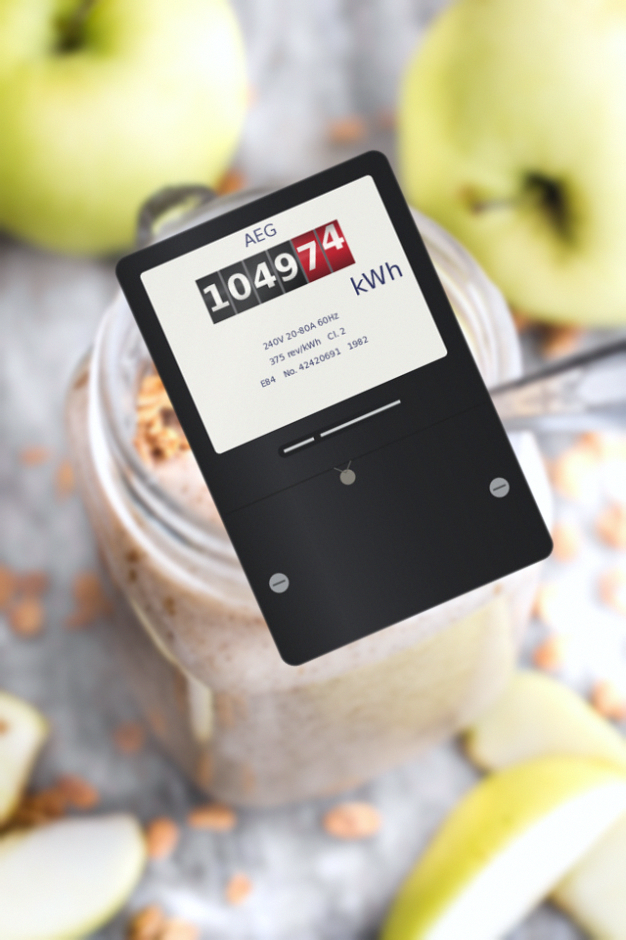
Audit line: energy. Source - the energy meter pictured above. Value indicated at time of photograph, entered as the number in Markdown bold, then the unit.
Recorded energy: **1049.74** kWh
